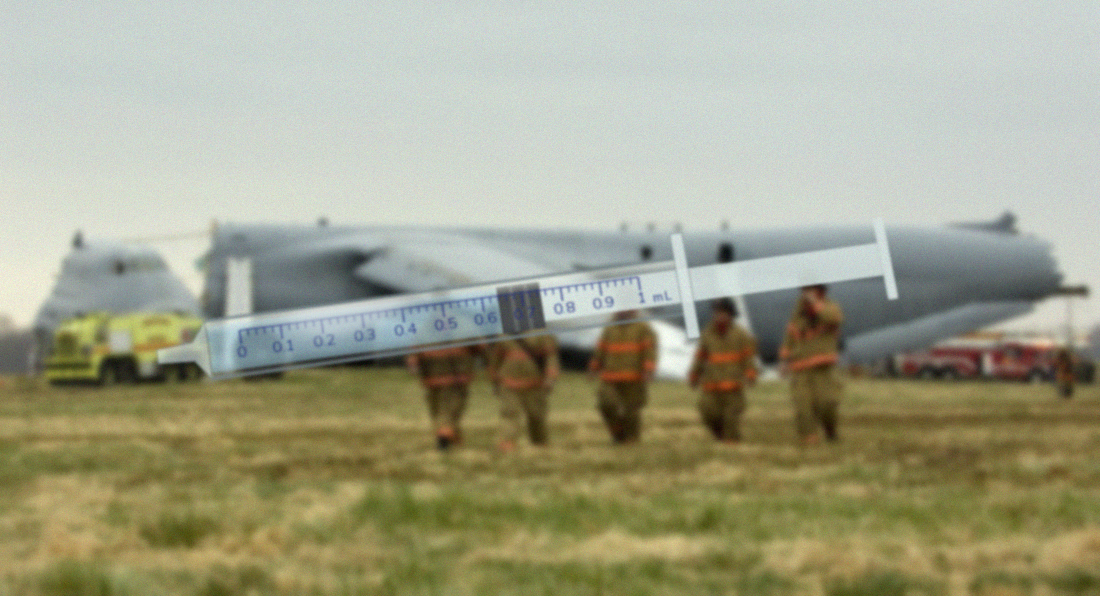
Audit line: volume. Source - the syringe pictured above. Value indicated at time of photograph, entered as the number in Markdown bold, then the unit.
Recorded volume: **0.64** mL
